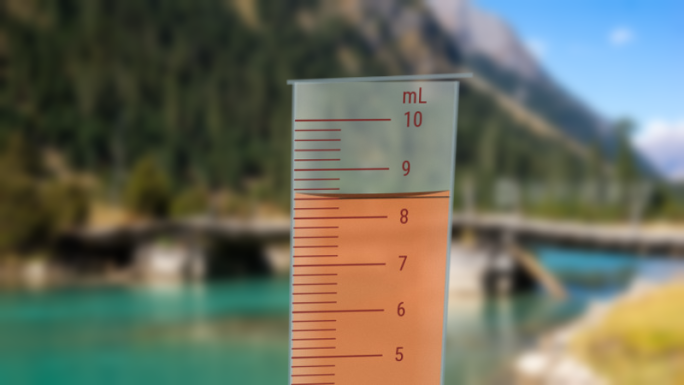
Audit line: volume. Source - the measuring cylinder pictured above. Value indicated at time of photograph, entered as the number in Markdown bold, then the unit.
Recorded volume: **8.4** mL
